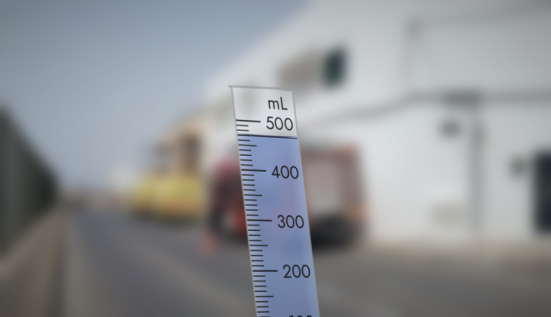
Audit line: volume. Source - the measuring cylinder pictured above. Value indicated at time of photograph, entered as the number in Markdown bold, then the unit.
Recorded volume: **470** mL
